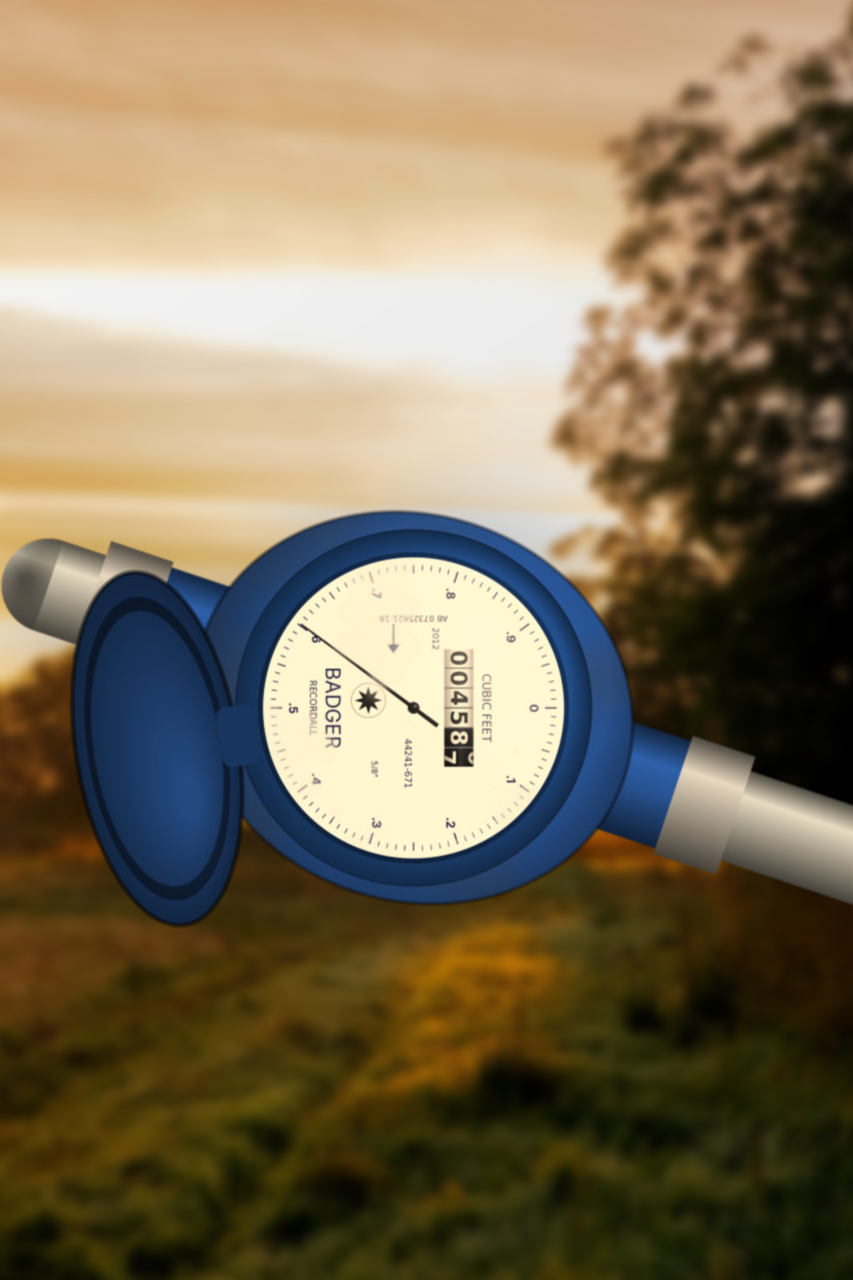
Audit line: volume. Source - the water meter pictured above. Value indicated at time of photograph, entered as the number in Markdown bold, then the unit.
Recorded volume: **4586.60** ft³
